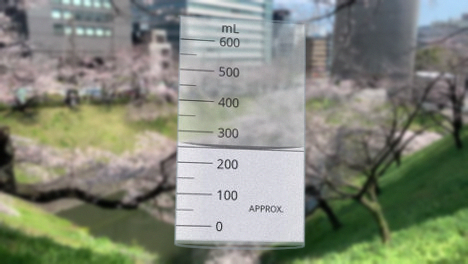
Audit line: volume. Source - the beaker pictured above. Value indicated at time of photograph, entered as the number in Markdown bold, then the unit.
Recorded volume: **250** mL
